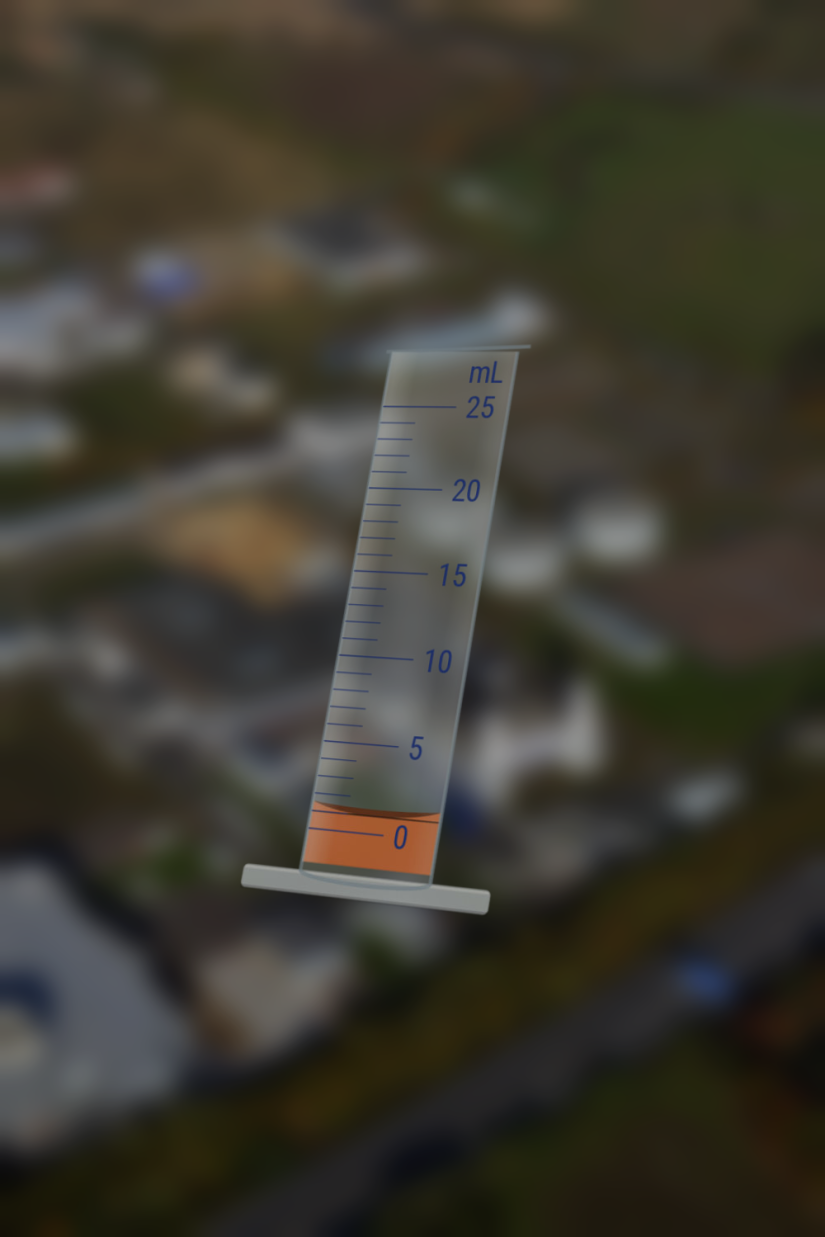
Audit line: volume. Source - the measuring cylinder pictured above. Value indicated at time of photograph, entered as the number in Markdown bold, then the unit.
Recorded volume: **1** mL
